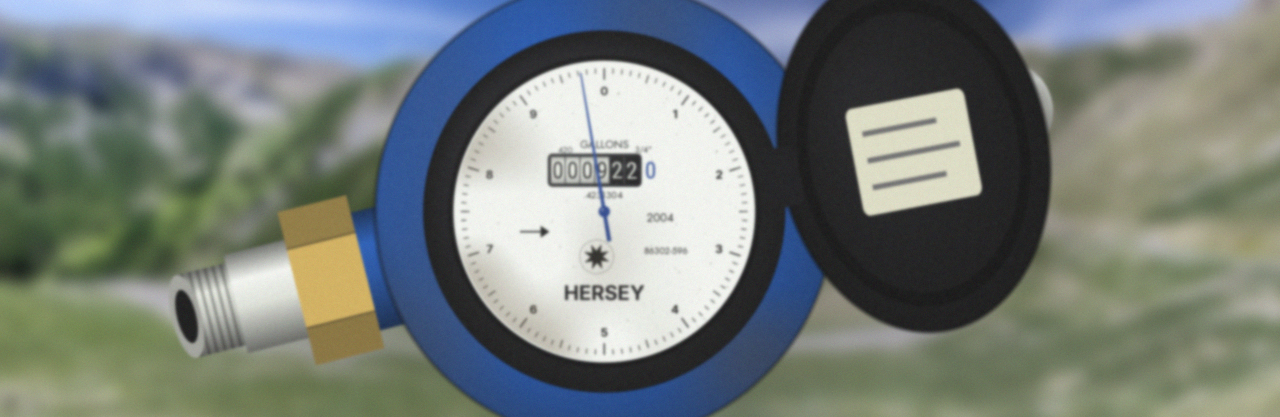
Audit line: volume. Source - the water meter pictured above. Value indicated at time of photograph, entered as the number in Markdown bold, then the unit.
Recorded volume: **9219.7** gal
